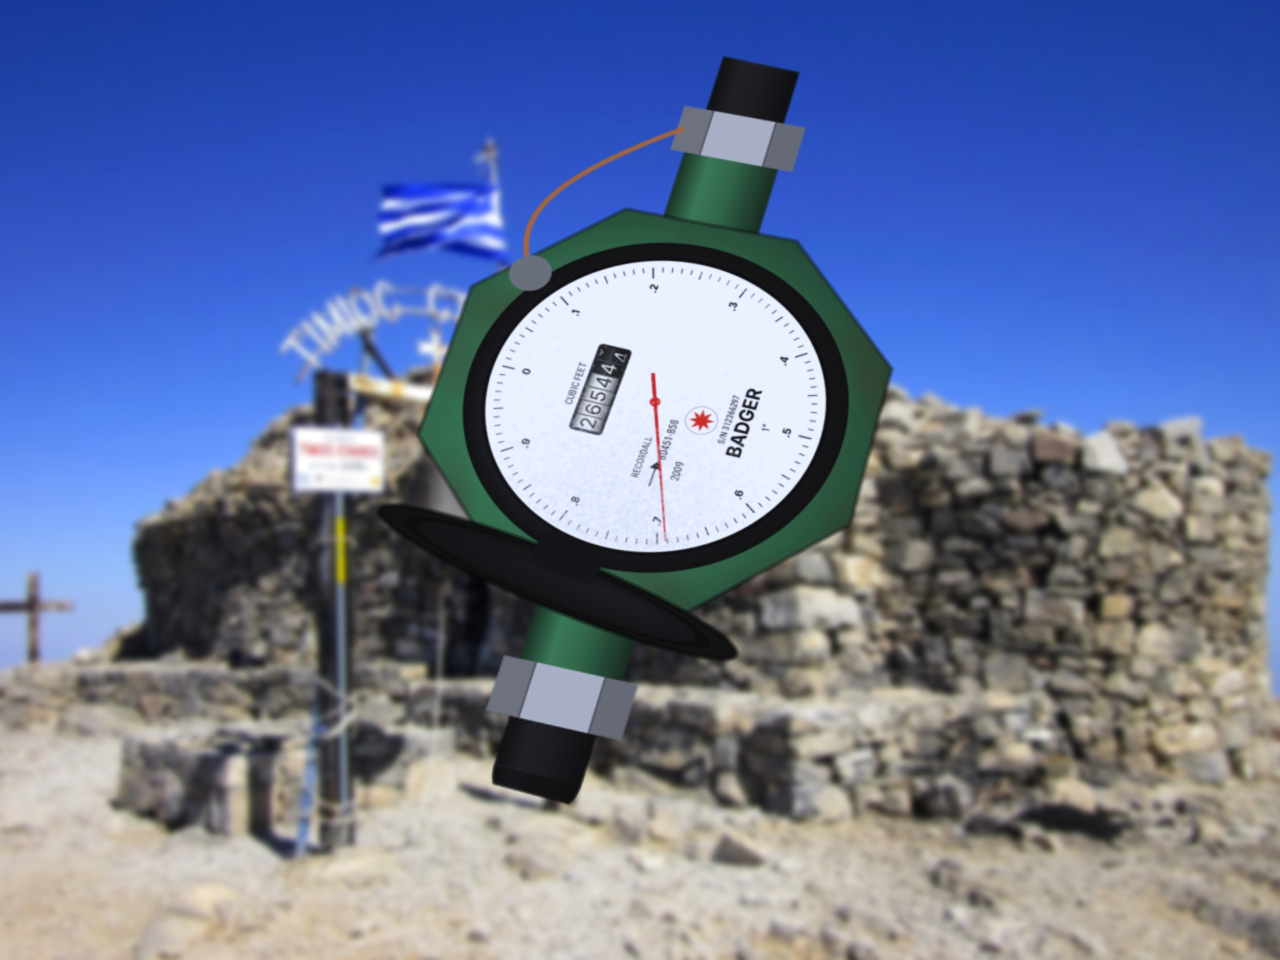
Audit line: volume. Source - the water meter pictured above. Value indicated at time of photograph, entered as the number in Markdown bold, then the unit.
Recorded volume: **265443.69** ft³
